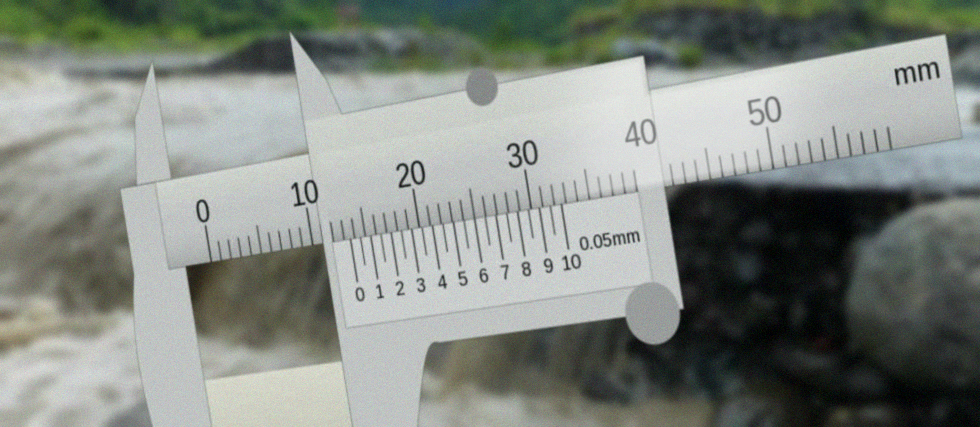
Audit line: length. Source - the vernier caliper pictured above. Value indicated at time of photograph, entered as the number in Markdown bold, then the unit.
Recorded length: **13.6** mm
